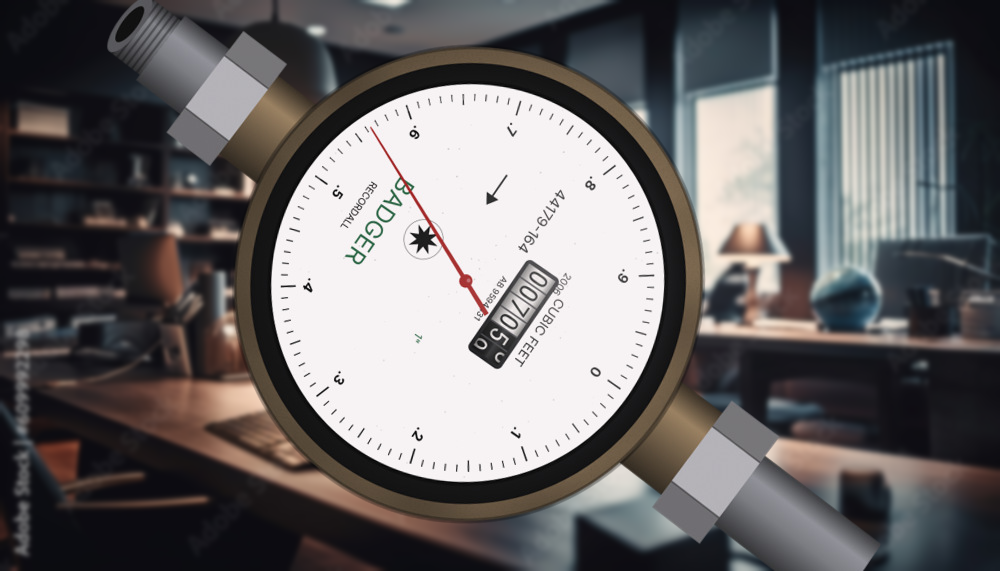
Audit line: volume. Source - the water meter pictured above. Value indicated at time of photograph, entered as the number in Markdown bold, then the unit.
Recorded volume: **7058.56** ft³
